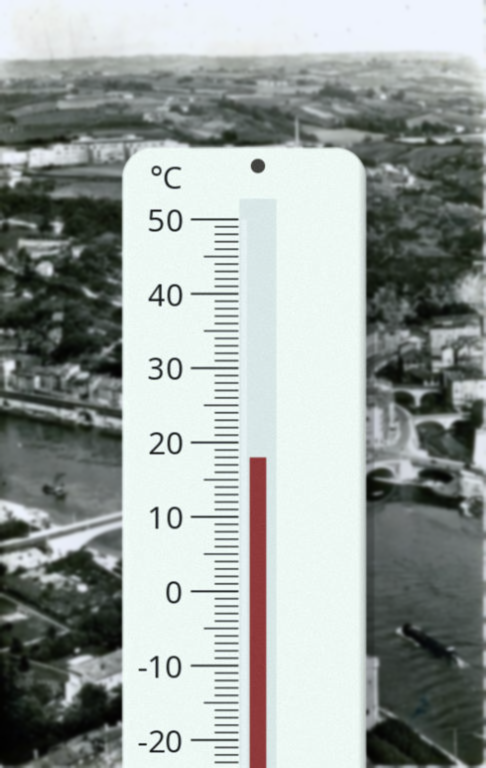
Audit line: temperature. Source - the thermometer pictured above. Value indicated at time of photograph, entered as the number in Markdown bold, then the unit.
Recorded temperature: **18** °C
